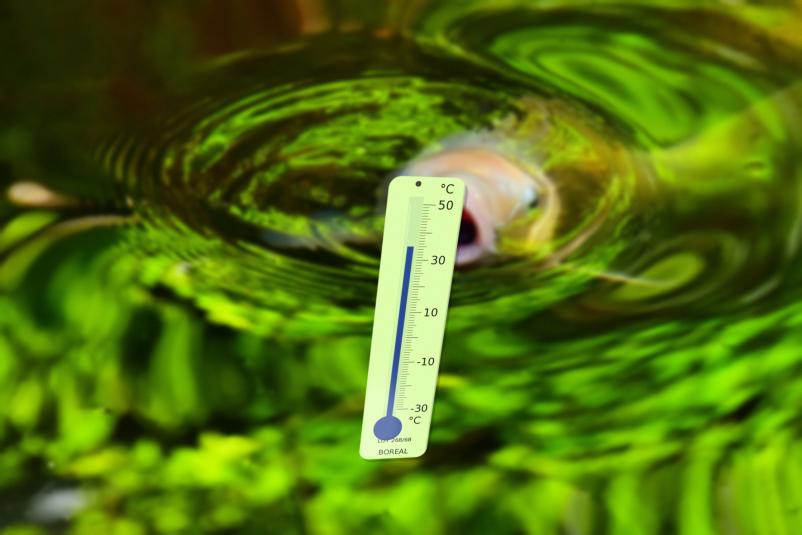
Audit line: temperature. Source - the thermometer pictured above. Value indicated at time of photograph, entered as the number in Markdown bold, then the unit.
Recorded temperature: **35** °C
